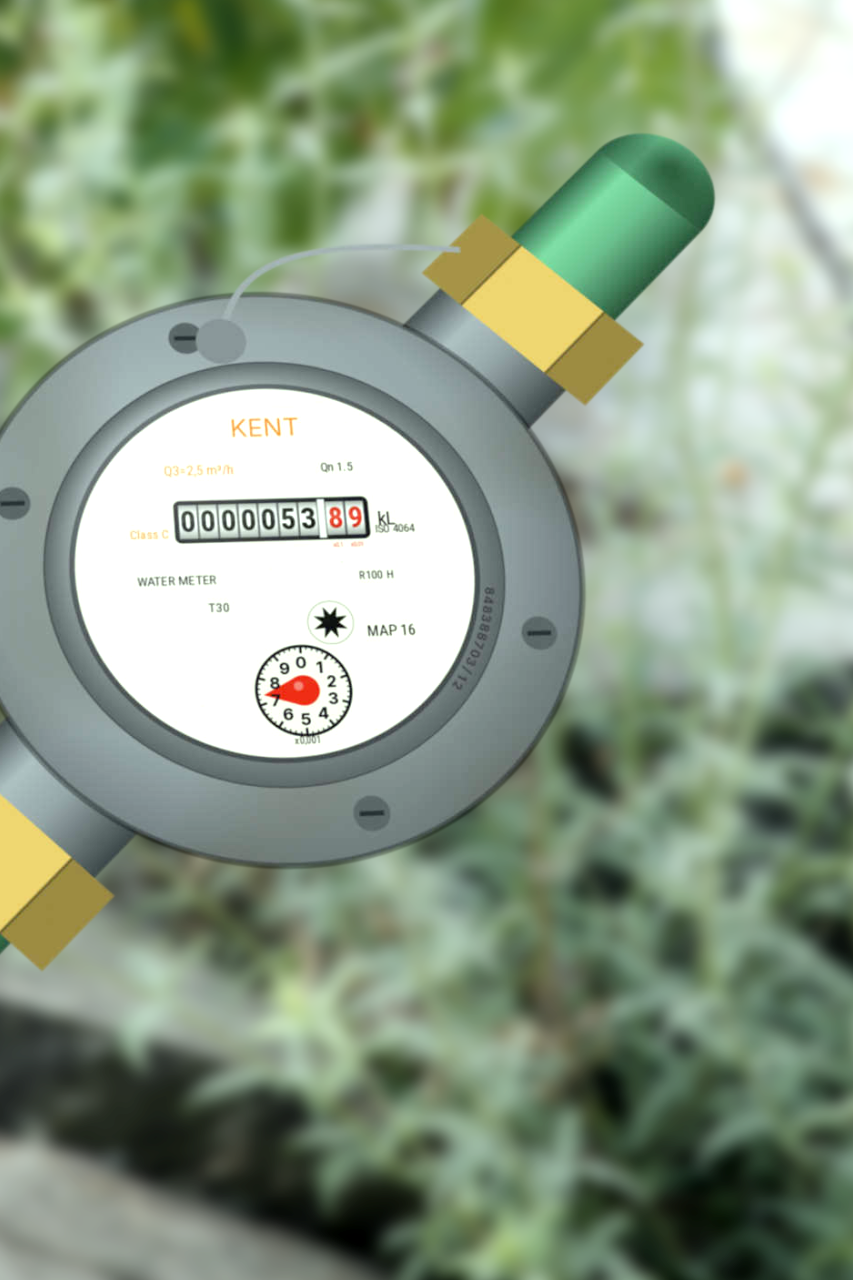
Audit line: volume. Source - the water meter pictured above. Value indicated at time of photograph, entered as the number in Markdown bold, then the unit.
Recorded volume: **53.897** kL
